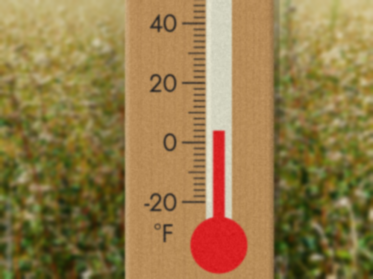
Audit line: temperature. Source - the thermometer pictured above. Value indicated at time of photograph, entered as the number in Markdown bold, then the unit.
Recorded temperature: **4** °F
